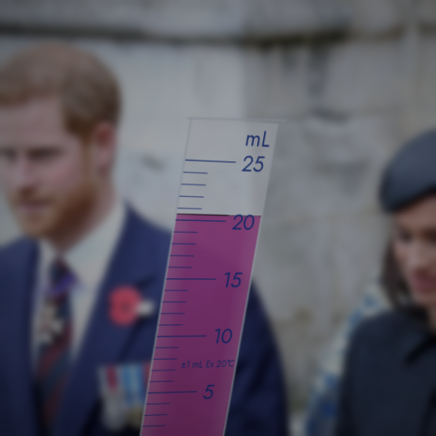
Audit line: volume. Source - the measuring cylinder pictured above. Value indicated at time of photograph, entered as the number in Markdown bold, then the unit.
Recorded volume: **20.5** mL
